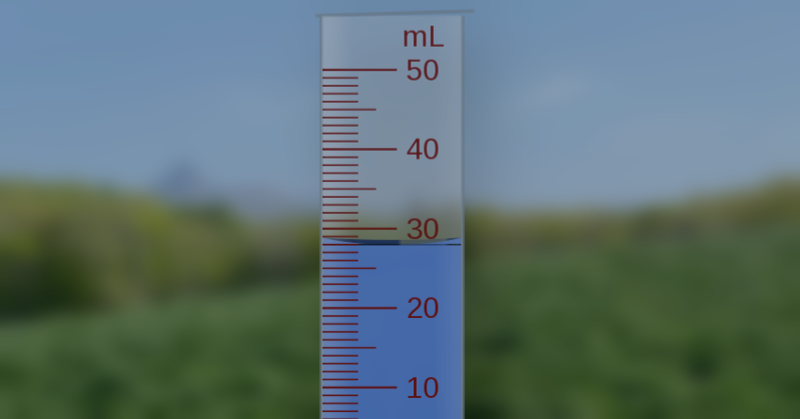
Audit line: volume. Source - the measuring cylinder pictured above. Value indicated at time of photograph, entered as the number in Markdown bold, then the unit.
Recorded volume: **28** mL
